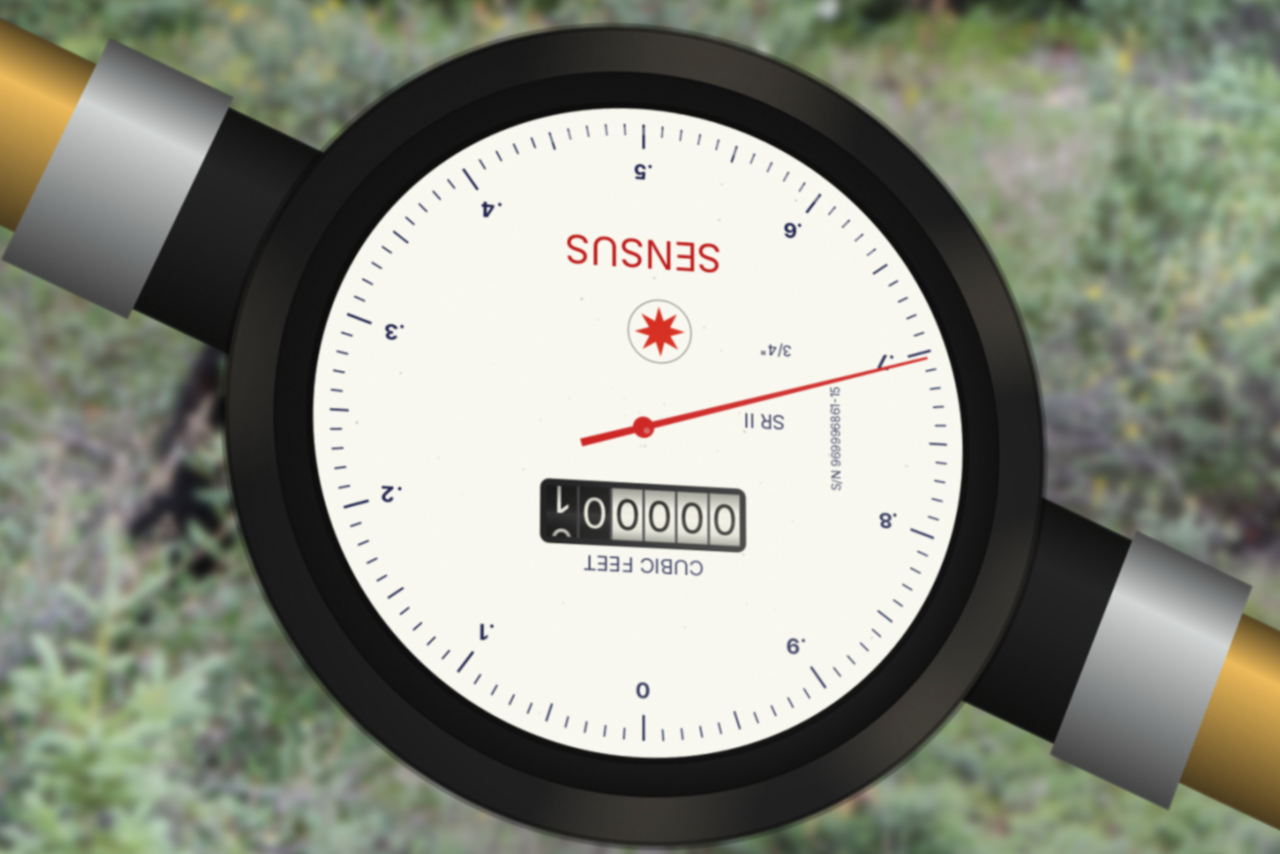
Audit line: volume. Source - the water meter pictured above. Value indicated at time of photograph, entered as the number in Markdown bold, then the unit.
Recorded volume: **0.70** ft³
